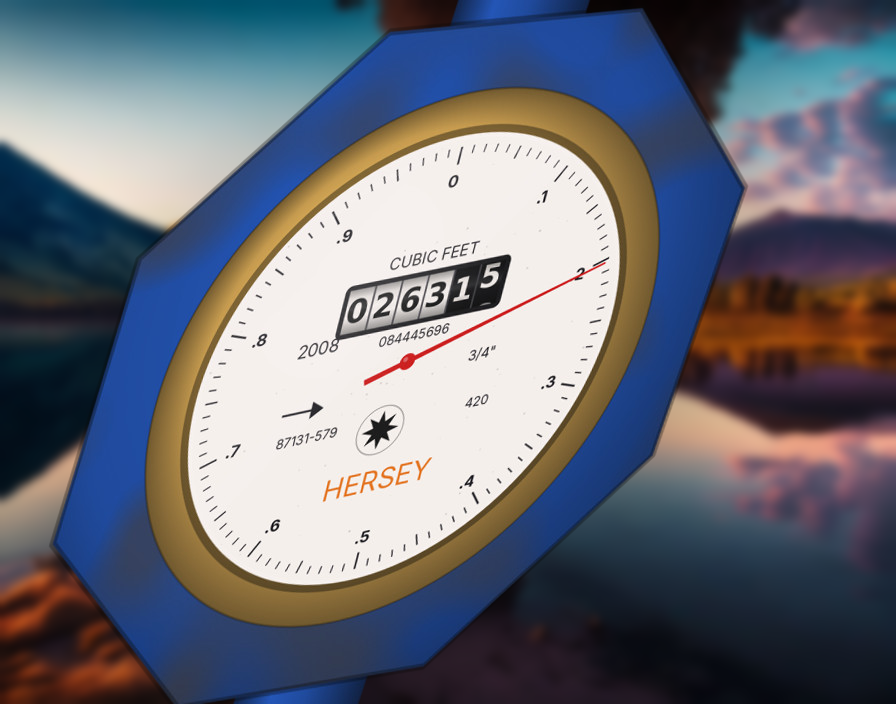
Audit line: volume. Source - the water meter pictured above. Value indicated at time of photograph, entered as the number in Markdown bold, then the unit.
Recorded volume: **26315.20** ft³
